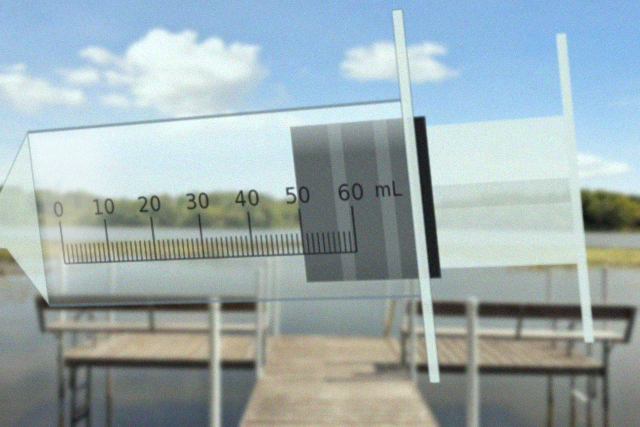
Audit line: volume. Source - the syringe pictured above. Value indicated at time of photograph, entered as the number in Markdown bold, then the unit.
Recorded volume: **50** mL
